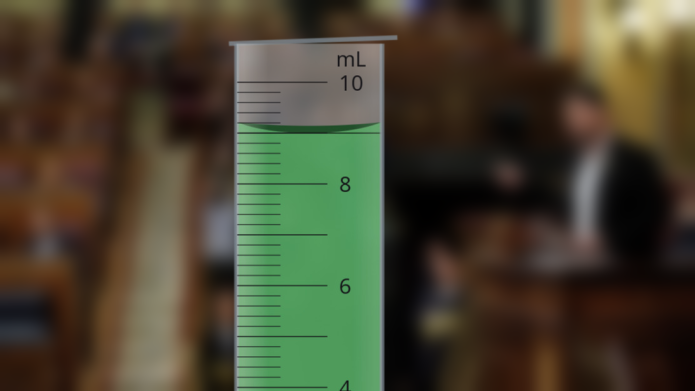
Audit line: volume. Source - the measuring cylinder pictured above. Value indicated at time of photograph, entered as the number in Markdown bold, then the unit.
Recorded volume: **9** mL
